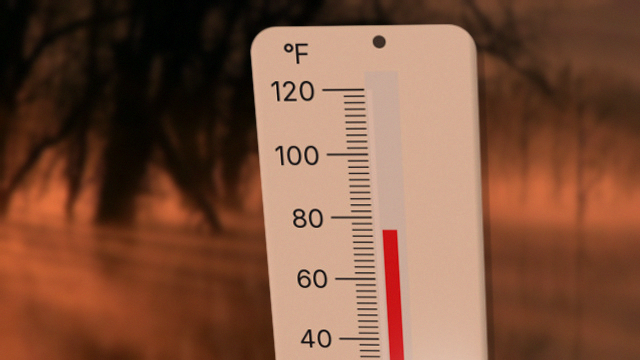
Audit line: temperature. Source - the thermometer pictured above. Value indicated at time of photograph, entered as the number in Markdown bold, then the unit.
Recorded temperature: **76** °F
